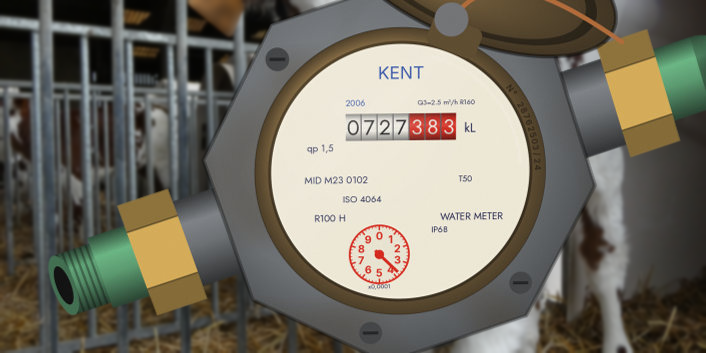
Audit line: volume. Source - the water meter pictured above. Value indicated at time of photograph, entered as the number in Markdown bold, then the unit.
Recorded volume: **727.3833** kL
